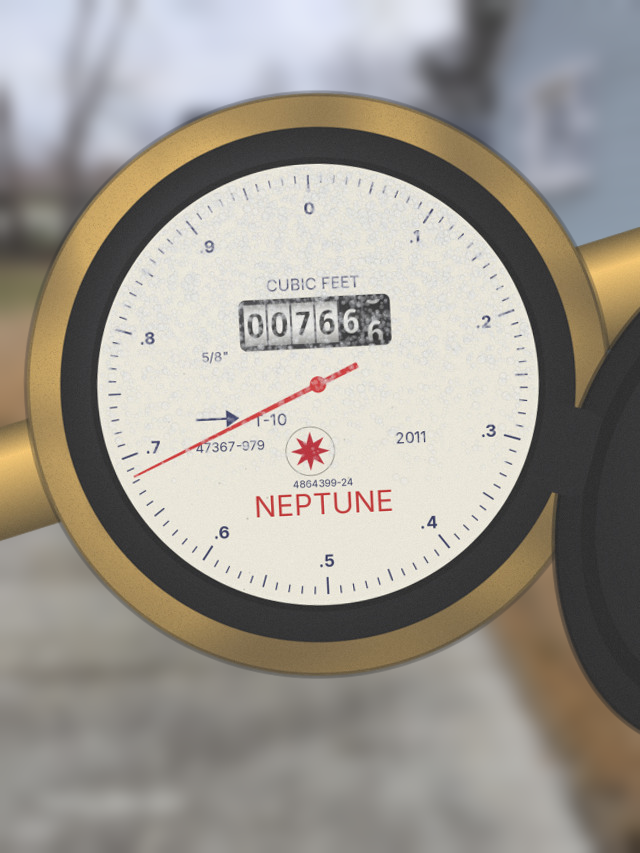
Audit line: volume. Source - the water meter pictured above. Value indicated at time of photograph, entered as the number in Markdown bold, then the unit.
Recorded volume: **7665.68** ft³
